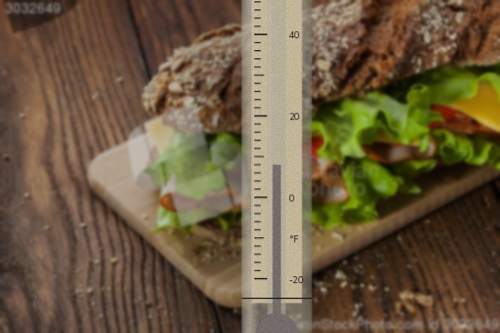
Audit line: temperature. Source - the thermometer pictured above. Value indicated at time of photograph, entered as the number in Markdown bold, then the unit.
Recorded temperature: **8** °F
